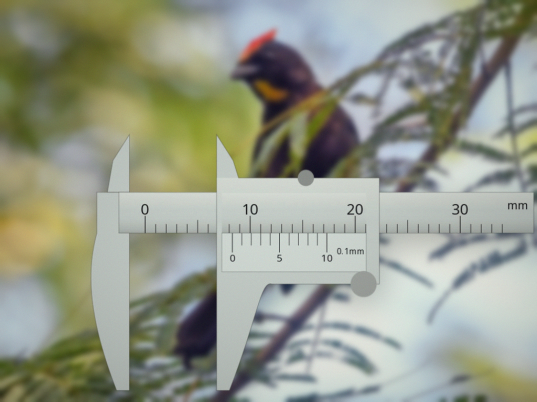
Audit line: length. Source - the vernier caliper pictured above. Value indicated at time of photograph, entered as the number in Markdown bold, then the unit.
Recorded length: **8.3** mm
